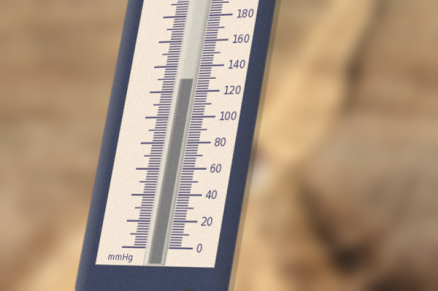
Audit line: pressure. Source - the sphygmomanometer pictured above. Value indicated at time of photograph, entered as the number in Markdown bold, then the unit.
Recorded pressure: **130** mmHg
